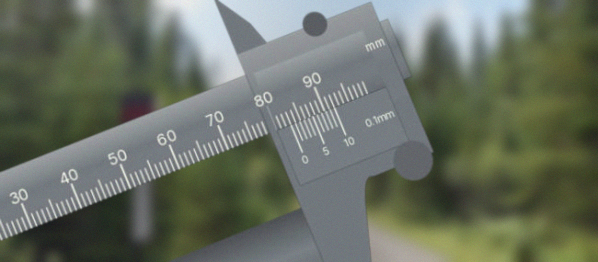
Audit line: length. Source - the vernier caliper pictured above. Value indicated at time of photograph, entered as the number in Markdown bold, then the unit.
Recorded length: **83.0** mm
